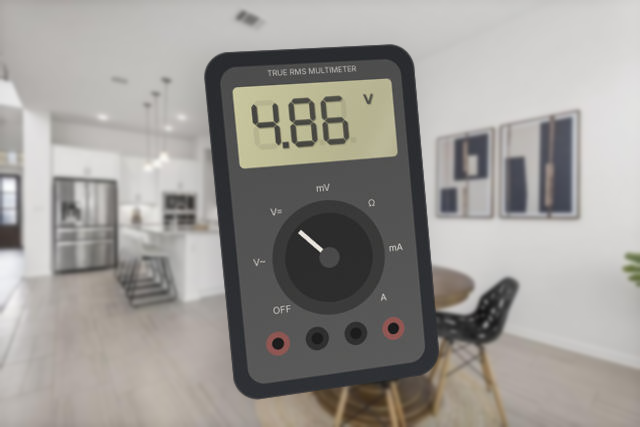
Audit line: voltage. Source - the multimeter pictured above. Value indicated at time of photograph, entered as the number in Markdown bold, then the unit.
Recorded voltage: **4.86** V
